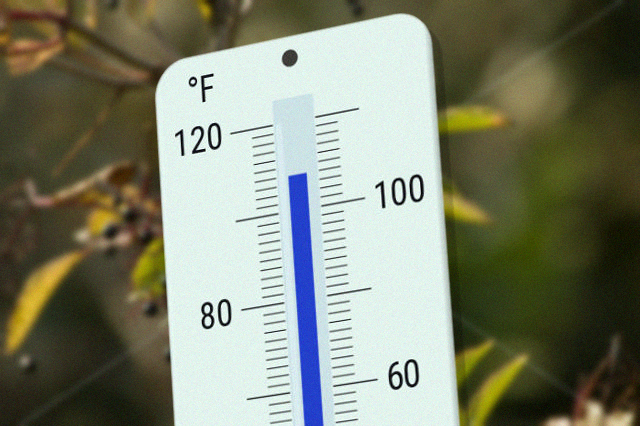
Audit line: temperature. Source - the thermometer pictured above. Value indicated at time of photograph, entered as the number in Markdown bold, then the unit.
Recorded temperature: **108** °F
